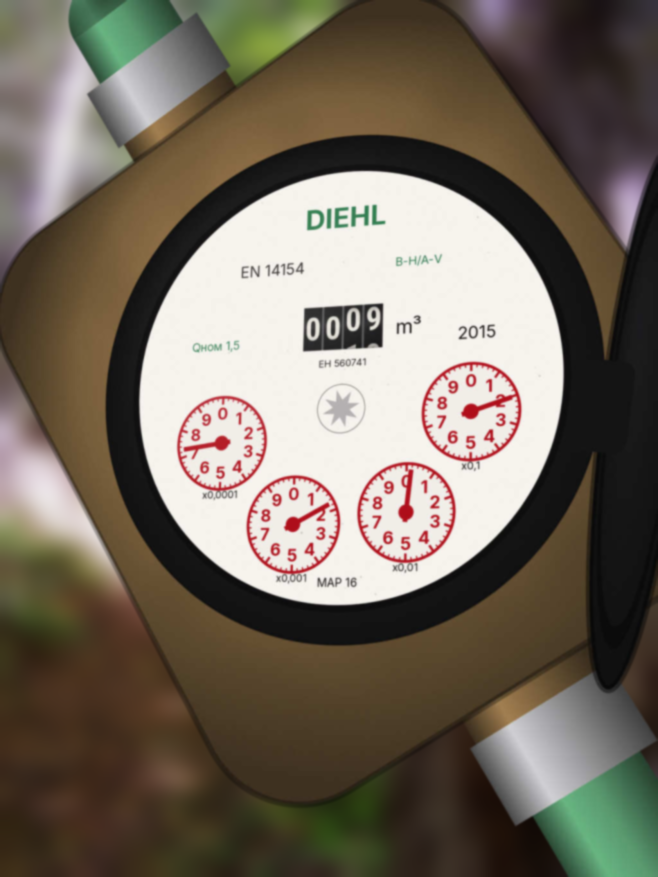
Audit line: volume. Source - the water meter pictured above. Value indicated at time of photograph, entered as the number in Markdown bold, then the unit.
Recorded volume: **9.2017** m³
